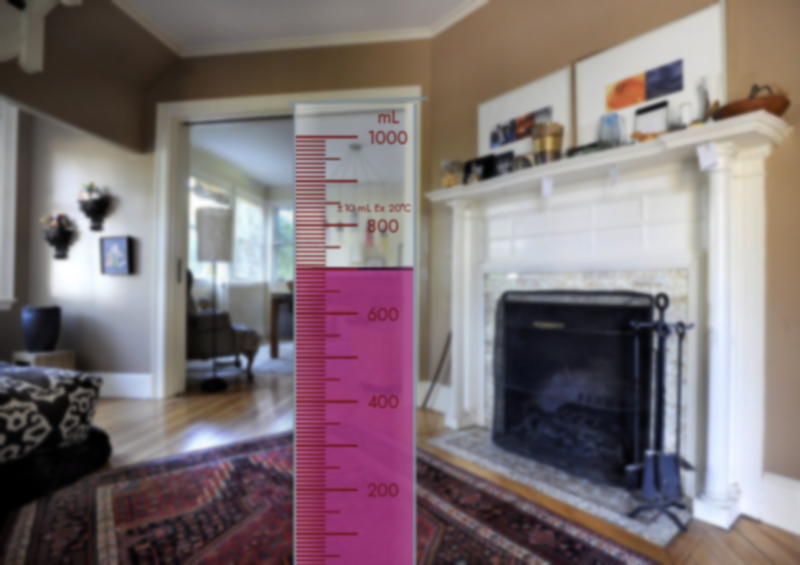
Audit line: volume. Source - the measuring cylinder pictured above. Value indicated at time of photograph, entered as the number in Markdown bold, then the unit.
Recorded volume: **700** mL
